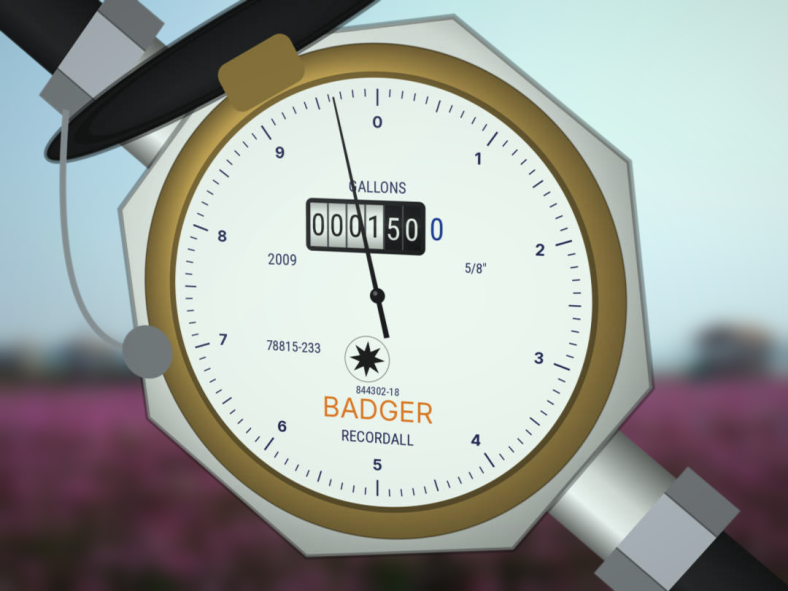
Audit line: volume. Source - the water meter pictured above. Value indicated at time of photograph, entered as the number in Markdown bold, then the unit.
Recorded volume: **1499.6** gal
